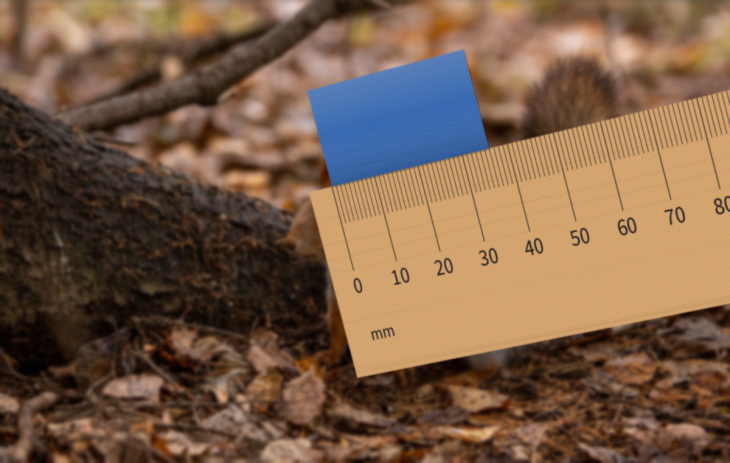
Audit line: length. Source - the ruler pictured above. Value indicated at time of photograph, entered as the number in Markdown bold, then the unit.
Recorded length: **36** mm
